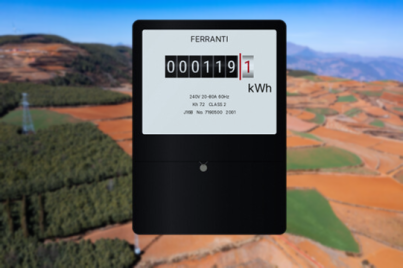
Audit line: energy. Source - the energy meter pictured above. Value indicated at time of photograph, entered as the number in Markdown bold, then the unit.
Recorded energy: **119.1** kWh
